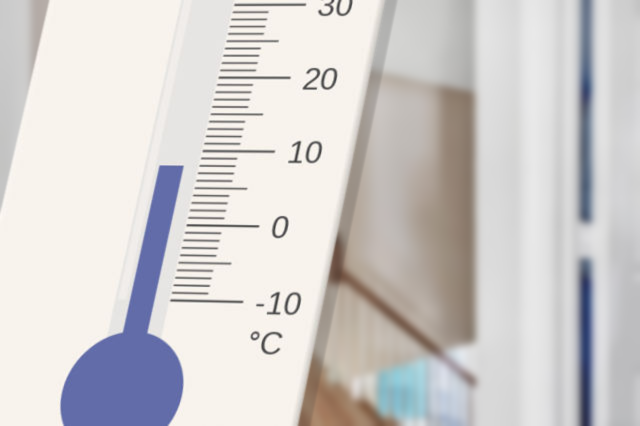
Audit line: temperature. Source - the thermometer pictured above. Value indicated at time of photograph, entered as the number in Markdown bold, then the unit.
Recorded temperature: **8** °C
